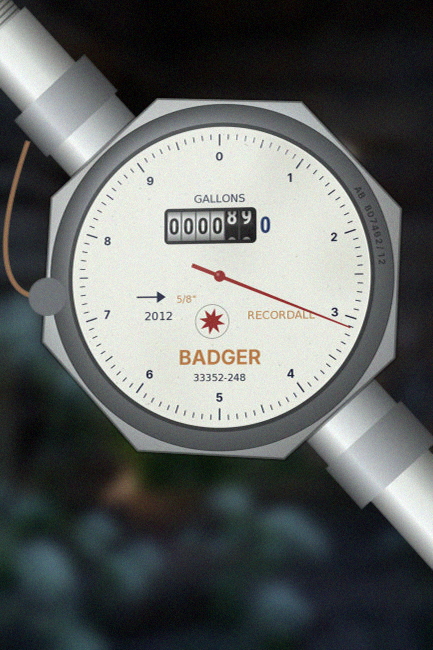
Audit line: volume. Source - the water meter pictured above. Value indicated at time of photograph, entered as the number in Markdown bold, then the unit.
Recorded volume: **893.1** gal
